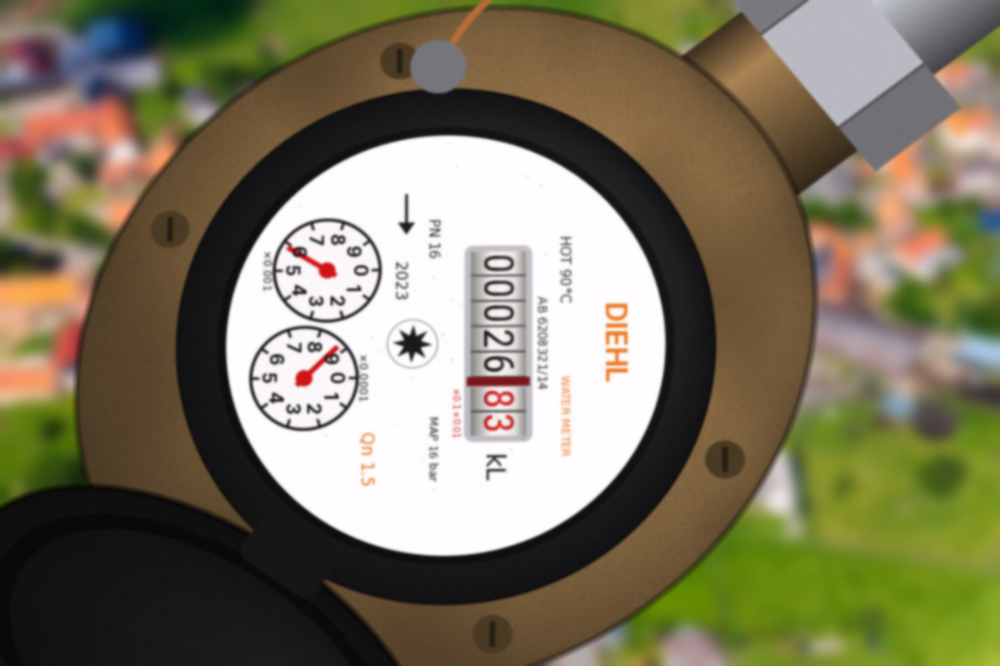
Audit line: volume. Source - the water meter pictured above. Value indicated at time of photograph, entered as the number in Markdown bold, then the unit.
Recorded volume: **26.8358** kL
